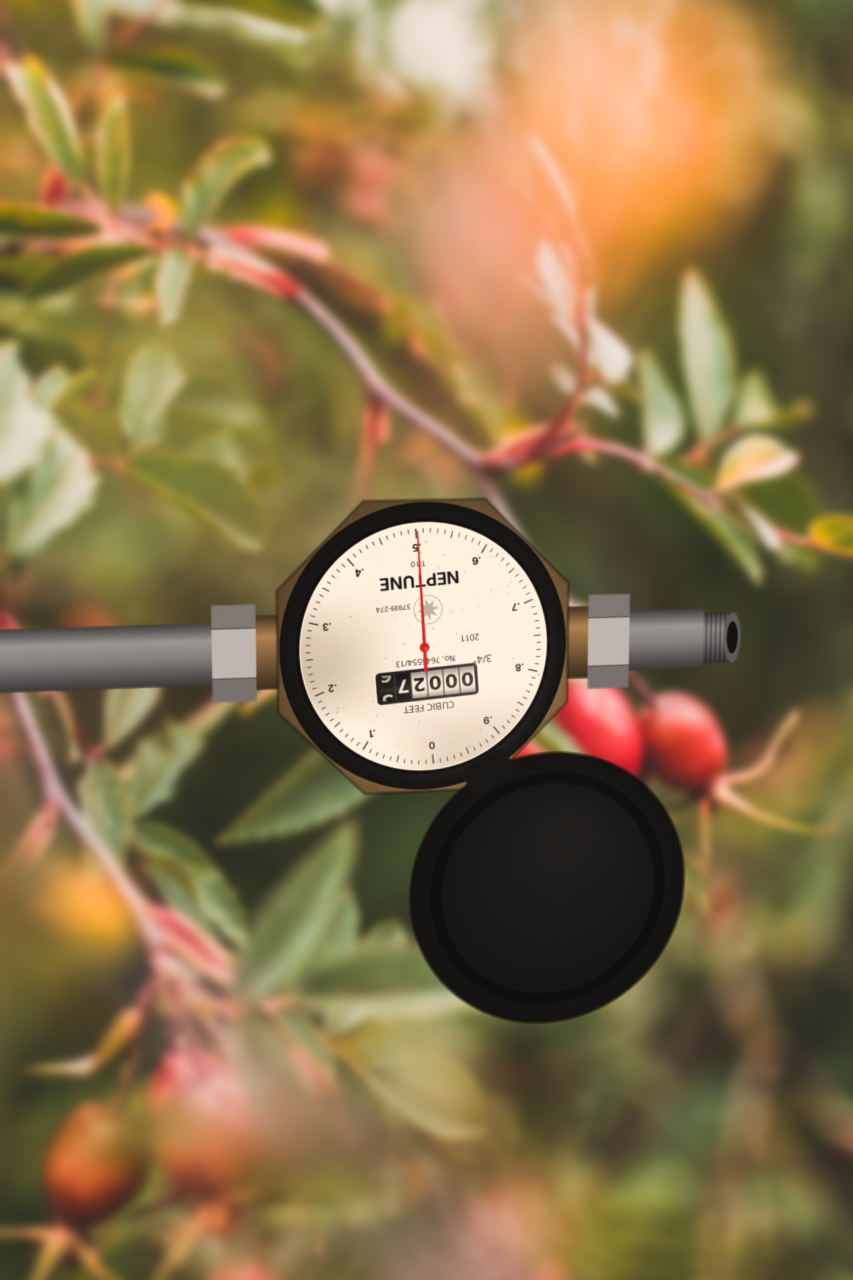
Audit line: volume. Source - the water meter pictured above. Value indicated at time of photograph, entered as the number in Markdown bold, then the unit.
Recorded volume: **275.50** ft³
